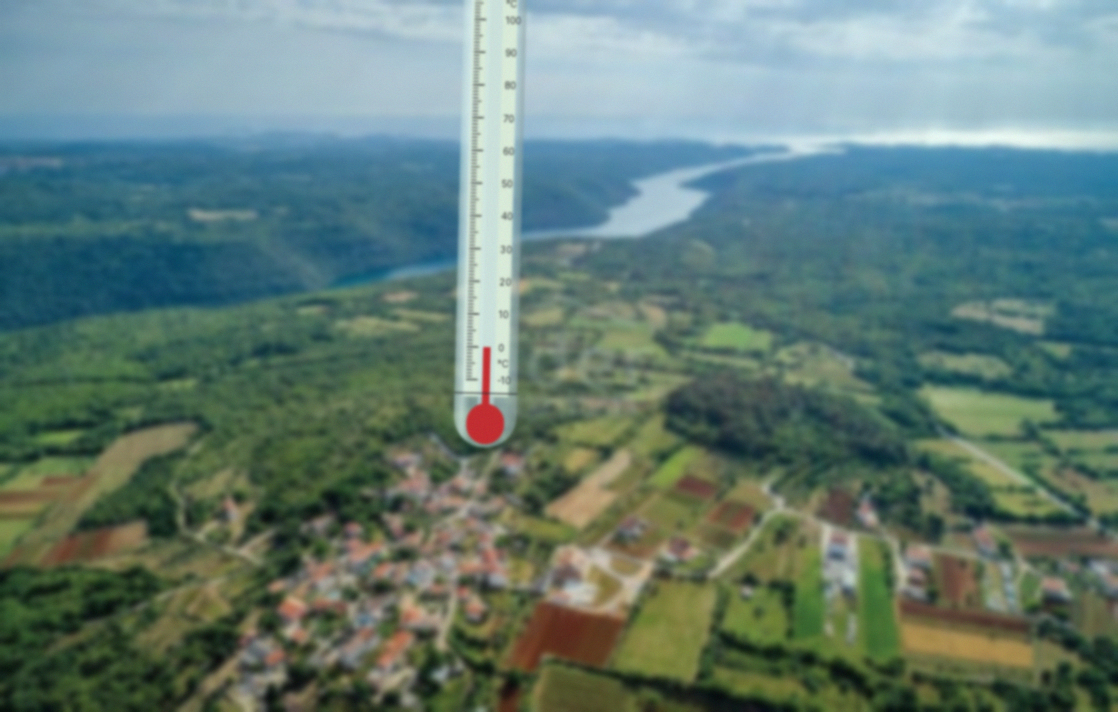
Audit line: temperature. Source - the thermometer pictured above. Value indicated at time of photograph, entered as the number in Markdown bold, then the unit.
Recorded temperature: **0** °C
